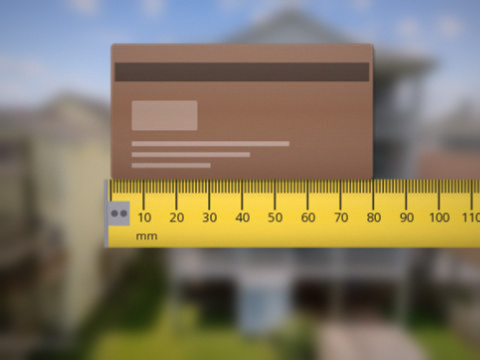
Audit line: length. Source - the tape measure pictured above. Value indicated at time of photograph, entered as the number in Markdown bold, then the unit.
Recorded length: **80** mm
